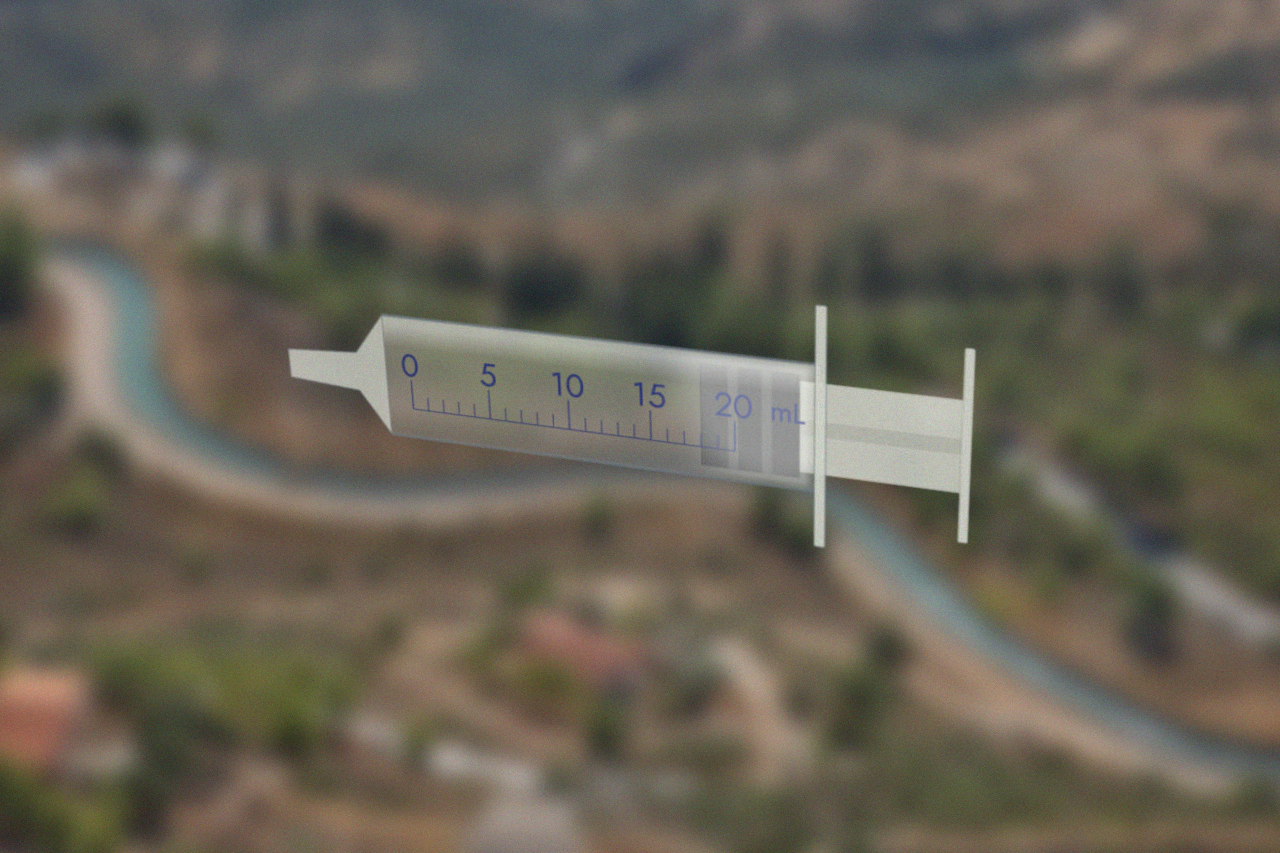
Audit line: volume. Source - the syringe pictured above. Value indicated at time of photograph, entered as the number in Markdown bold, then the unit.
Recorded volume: **18** mL
